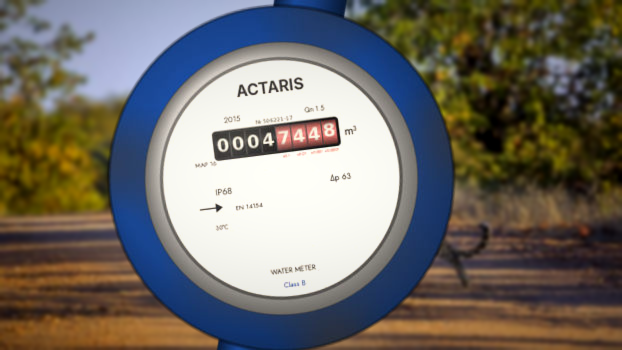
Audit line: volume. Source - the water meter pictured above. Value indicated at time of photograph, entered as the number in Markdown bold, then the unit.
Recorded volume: **4.7448** m³
